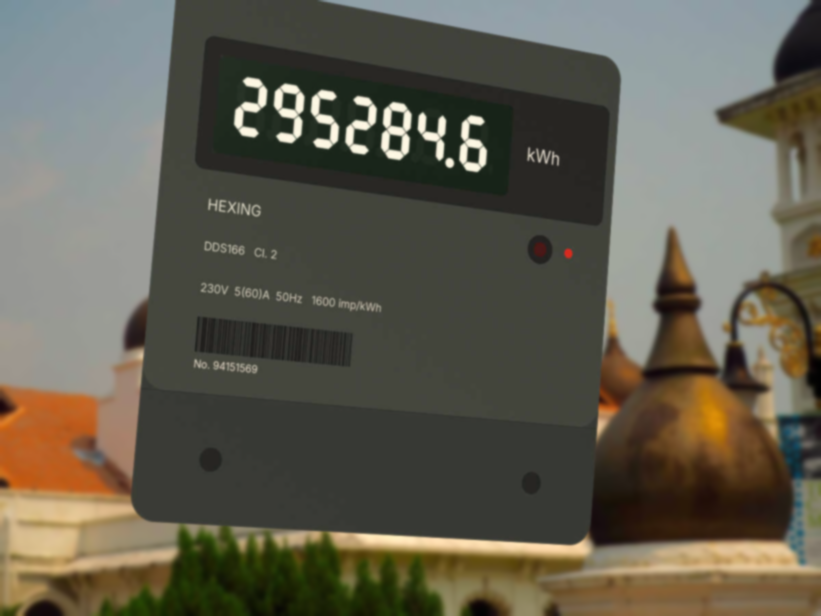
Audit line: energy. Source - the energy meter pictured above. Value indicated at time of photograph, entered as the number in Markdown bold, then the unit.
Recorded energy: **295284.6** kWh
